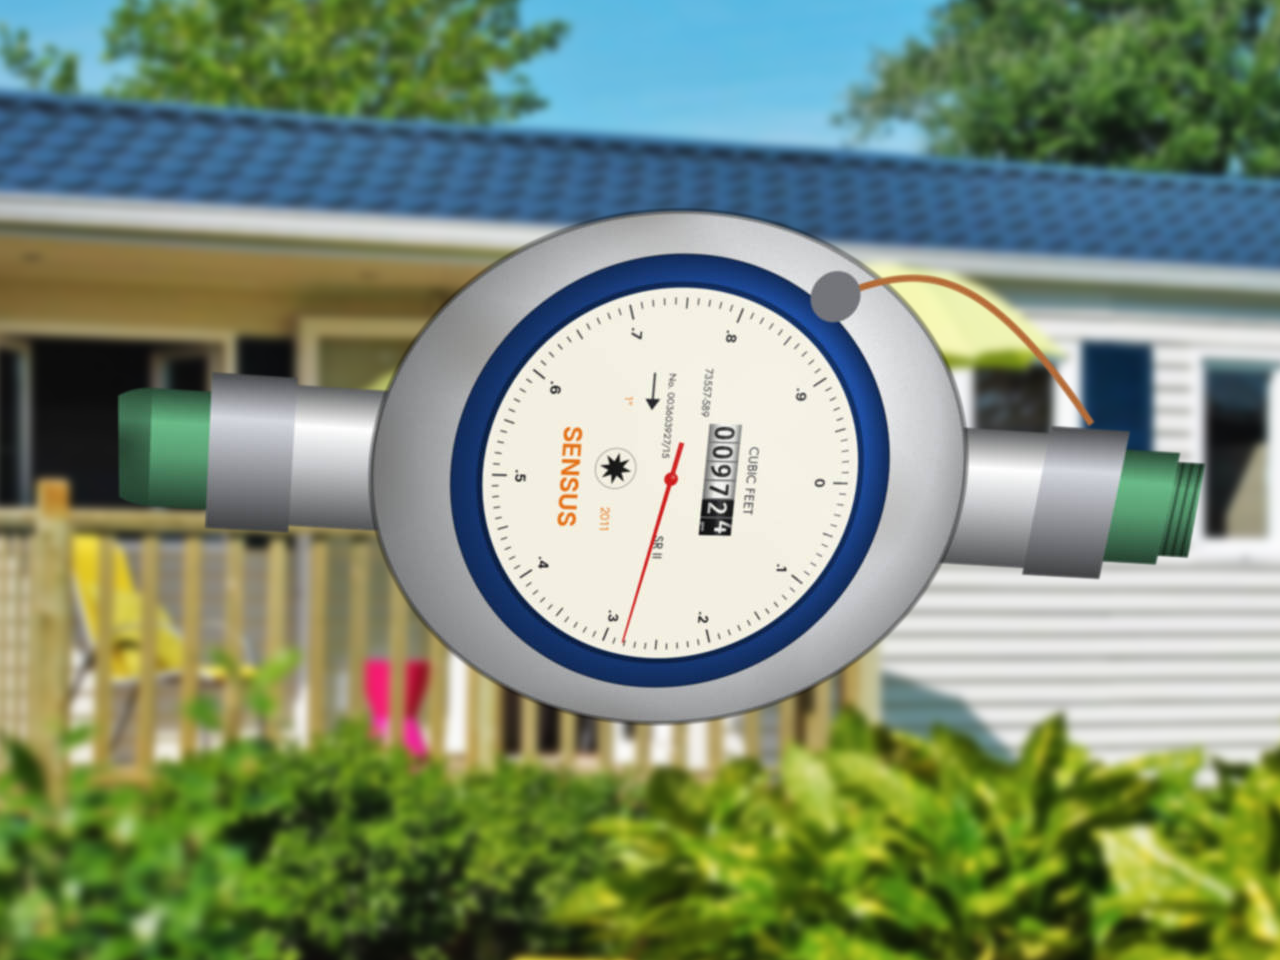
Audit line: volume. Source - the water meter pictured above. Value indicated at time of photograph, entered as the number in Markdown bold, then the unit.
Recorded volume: **9724.28** ft³
